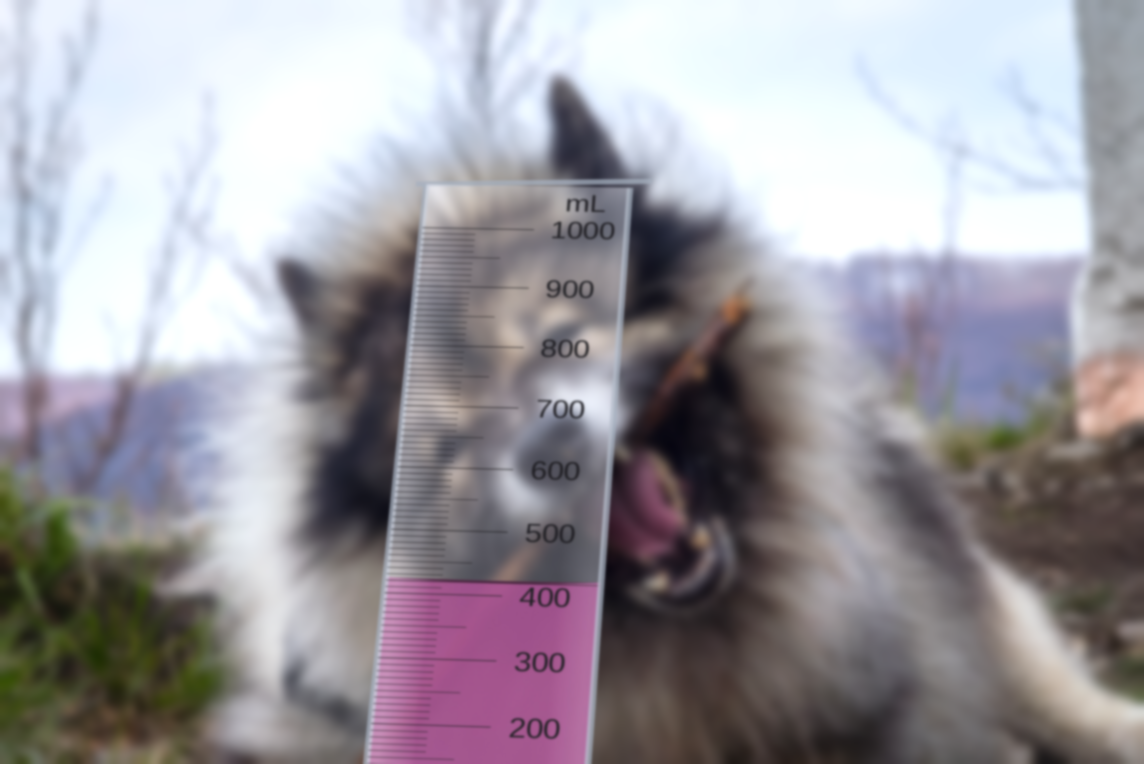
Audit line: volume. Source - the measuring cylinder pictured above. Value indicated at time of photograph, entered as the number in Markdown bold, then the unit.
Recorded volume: **420** mL
